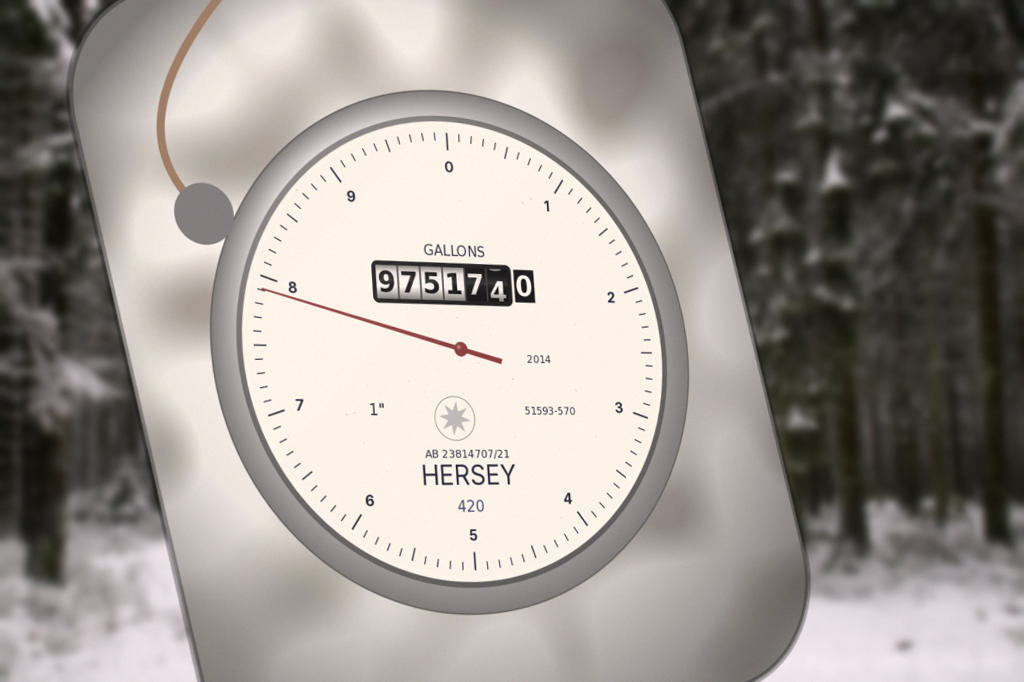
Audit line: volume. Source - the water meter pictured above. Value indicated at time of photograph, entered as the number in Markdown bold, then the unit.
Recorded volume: **9751737.9** gal
